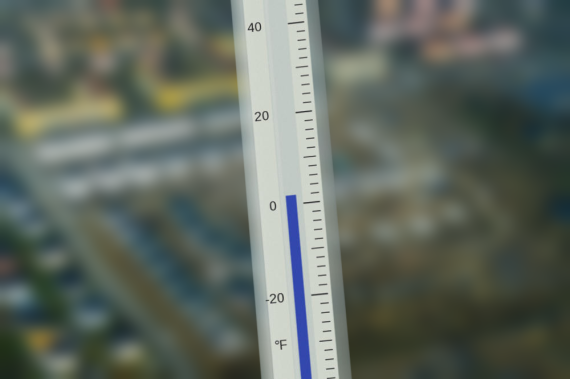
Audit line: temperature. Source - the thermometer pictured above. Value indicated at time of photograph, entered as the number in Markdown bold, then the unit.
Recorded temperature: **2** °F
